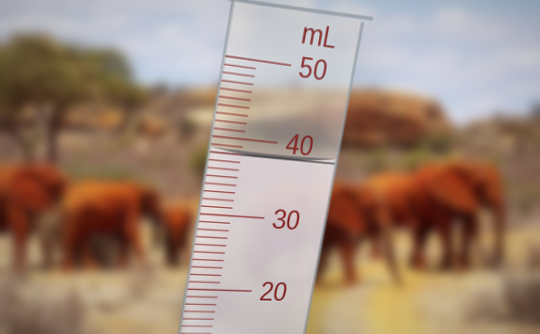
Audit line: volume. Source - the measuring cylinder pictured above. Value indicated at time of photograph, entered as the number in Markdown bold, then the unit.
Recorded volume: **38** mL
